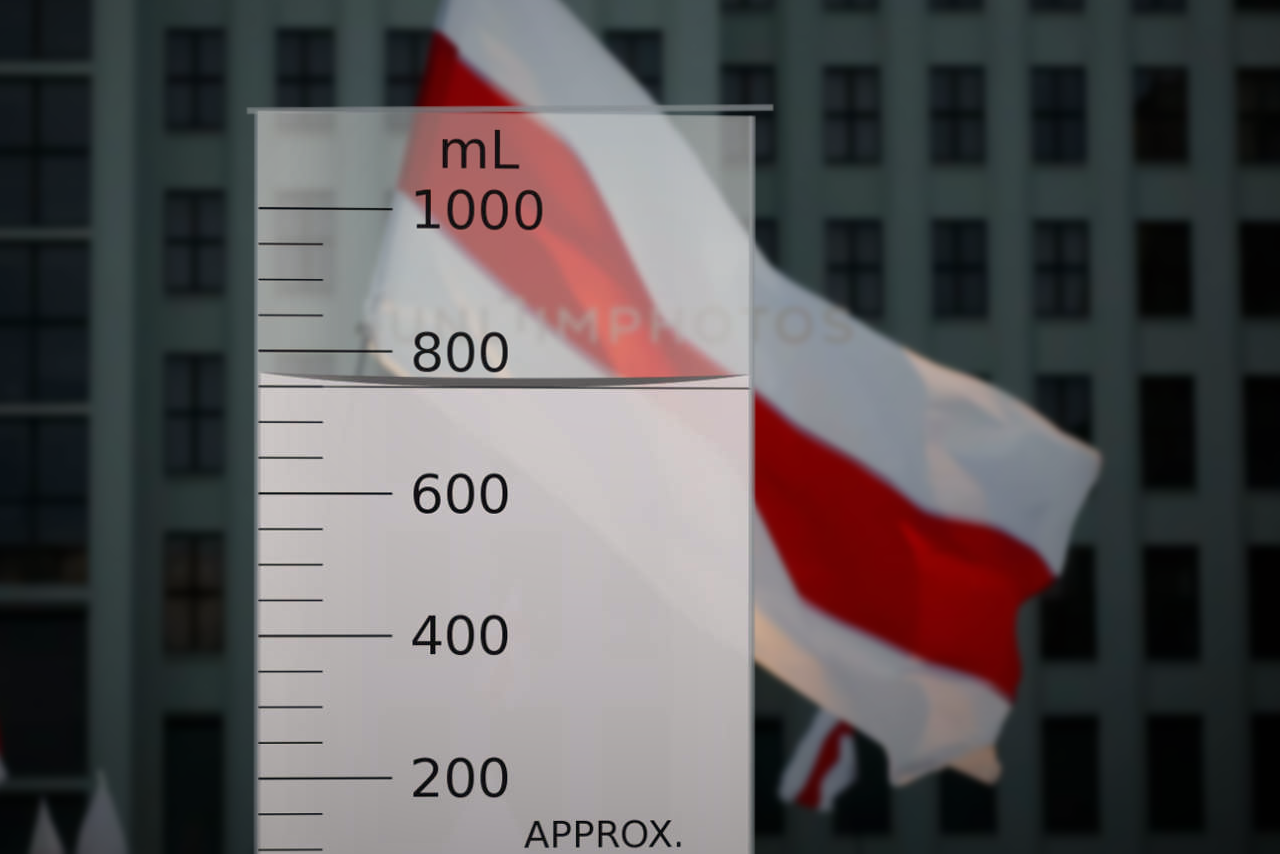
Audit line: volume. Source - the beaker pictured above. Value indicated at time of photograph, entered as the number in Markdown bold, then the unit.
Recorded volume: **750** mL
